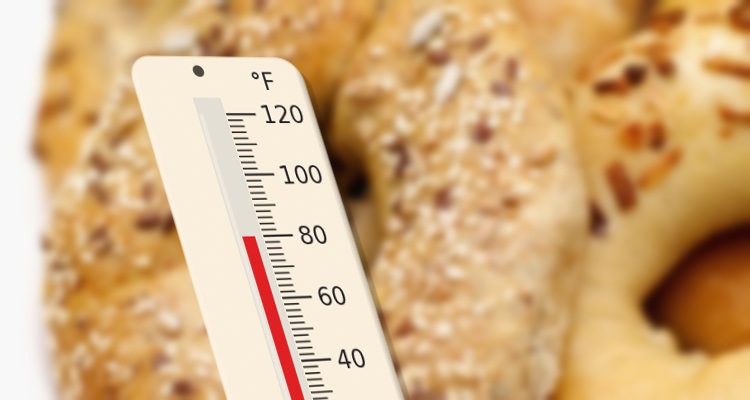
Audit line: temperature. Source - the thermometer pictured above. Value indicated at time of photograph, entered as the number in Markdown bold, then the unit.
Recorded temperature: **80** °F
